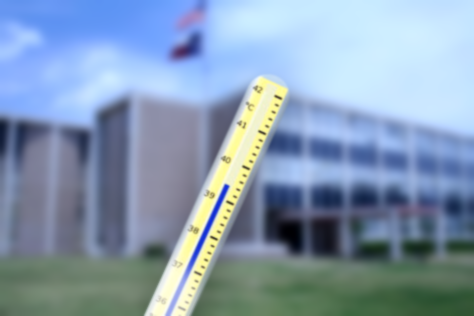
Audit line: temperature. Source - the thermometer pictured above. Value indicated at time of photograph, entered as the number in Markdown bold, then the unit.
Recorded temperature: **39.4** °C
